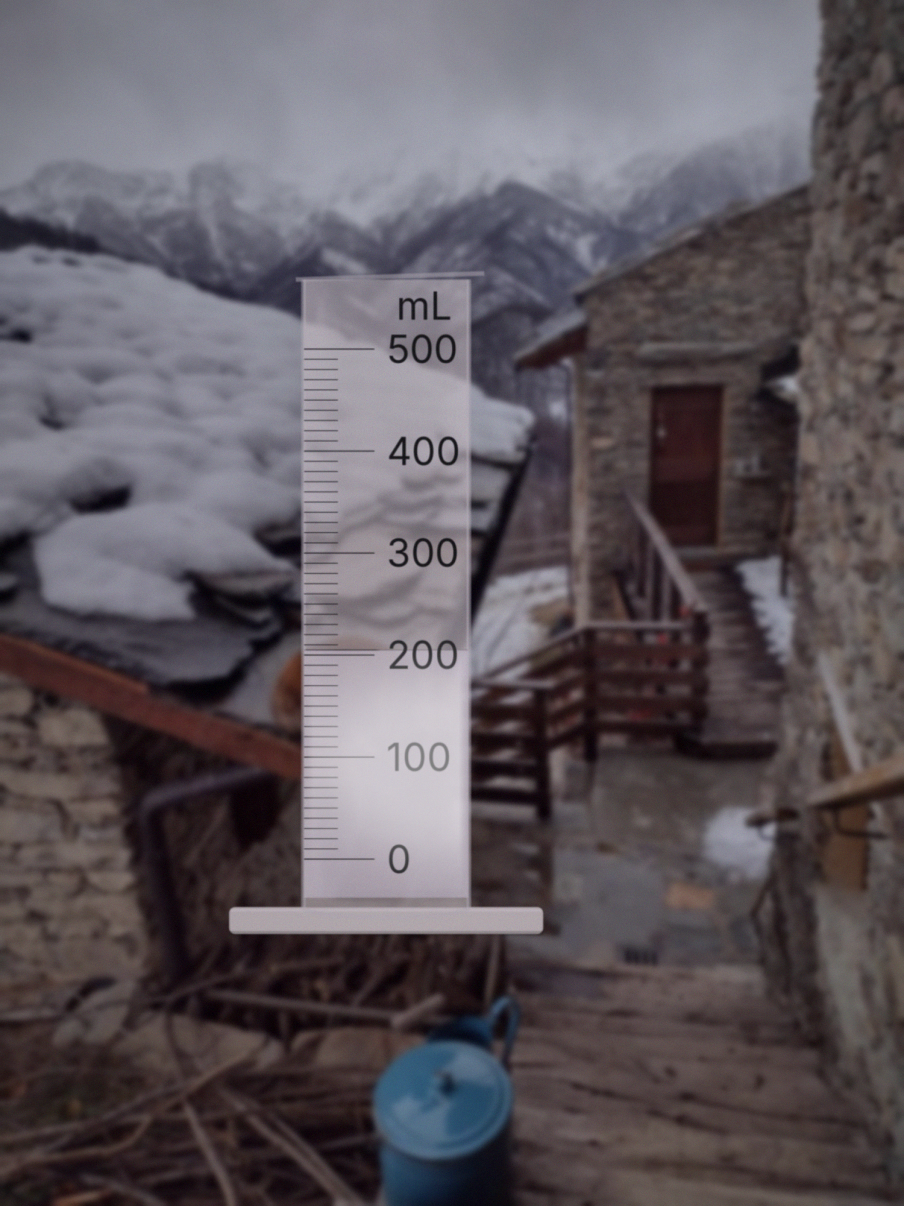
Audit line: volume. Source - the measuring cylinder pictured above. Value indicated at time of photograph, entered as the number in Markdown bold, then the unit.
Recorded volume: **205** mL
